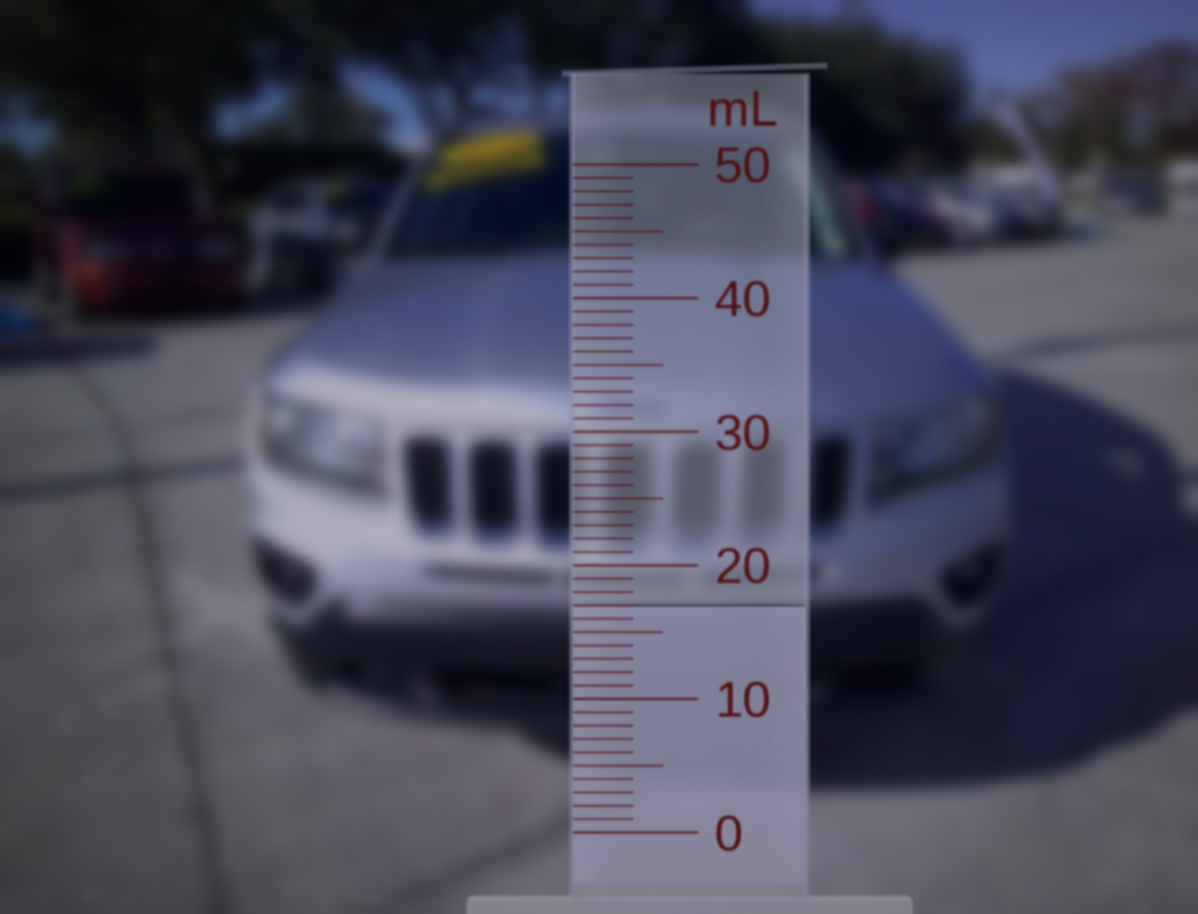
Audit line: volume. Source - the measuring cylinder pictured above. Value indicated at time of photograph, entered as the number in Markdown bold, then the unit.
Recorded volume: **17** mL
